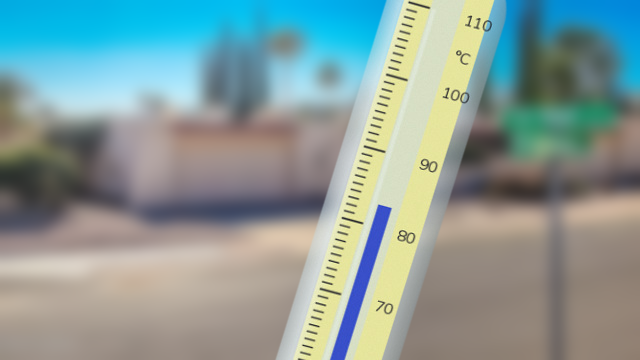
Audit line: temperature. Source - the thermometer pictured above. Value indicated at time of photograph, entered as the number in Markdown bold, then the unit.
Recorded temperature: **83** °C
